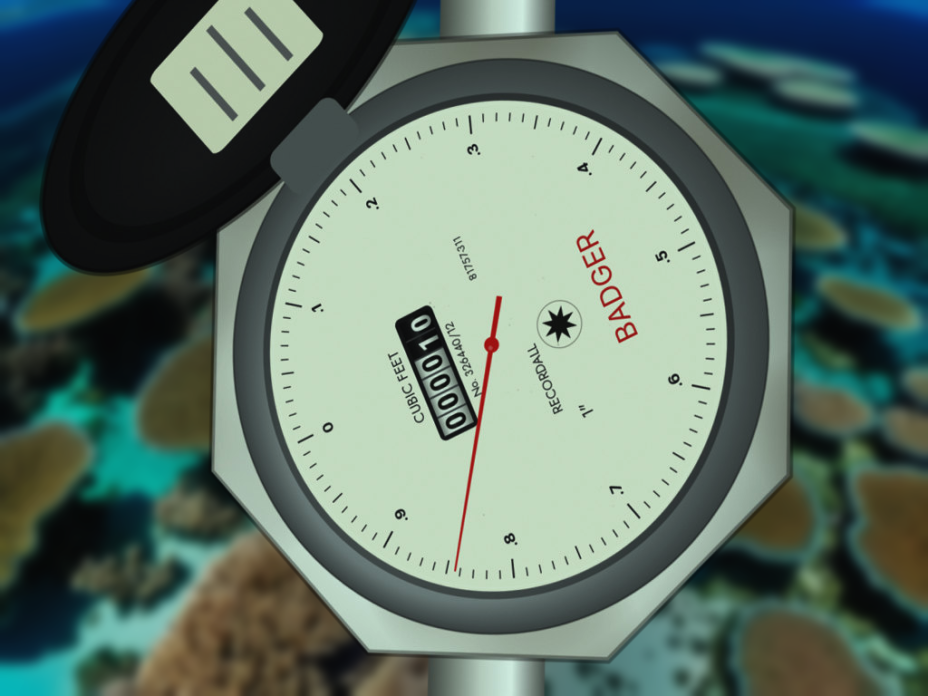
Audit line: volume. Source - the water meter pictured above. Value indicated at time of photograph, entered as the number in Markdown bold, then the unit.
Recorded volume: **9.84** ft³
